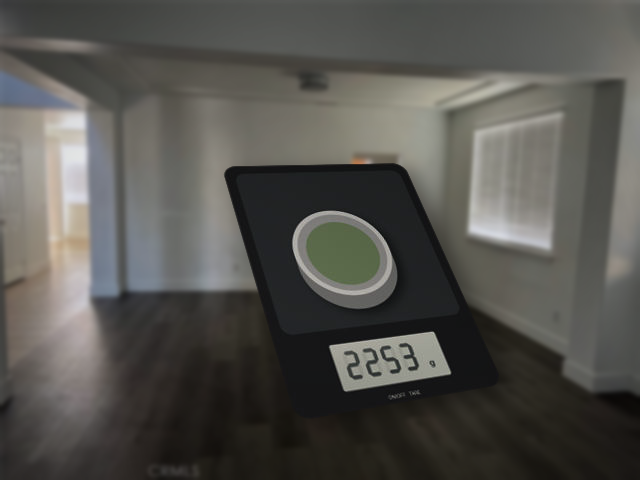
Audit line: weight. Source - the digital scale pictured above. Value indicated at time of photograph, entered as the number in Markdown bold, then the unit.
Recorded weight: **2253** g
